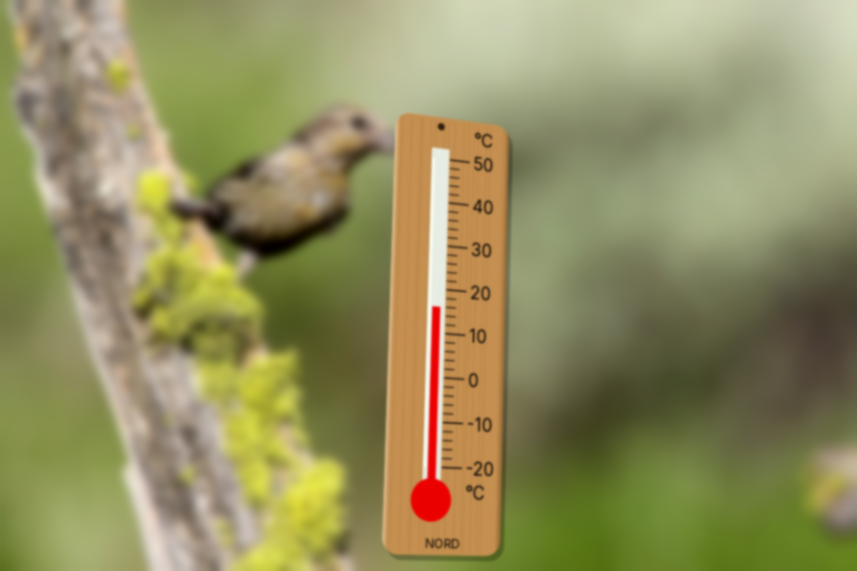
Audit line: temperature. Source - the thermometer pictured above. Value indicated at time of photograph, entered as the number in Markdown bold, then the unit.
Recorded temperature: **16** °C
